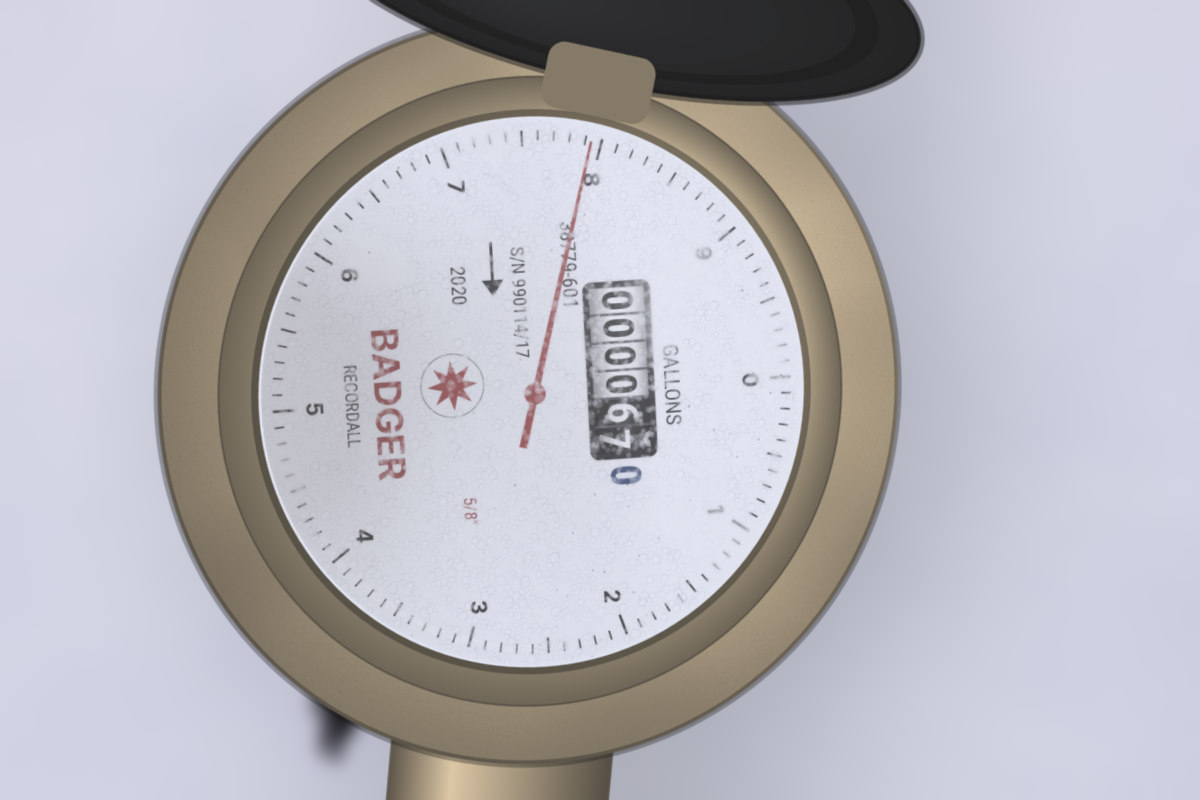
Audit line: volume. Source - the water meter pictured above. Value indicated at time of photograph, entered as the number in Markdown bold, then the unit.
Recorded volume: **667.9** gal
